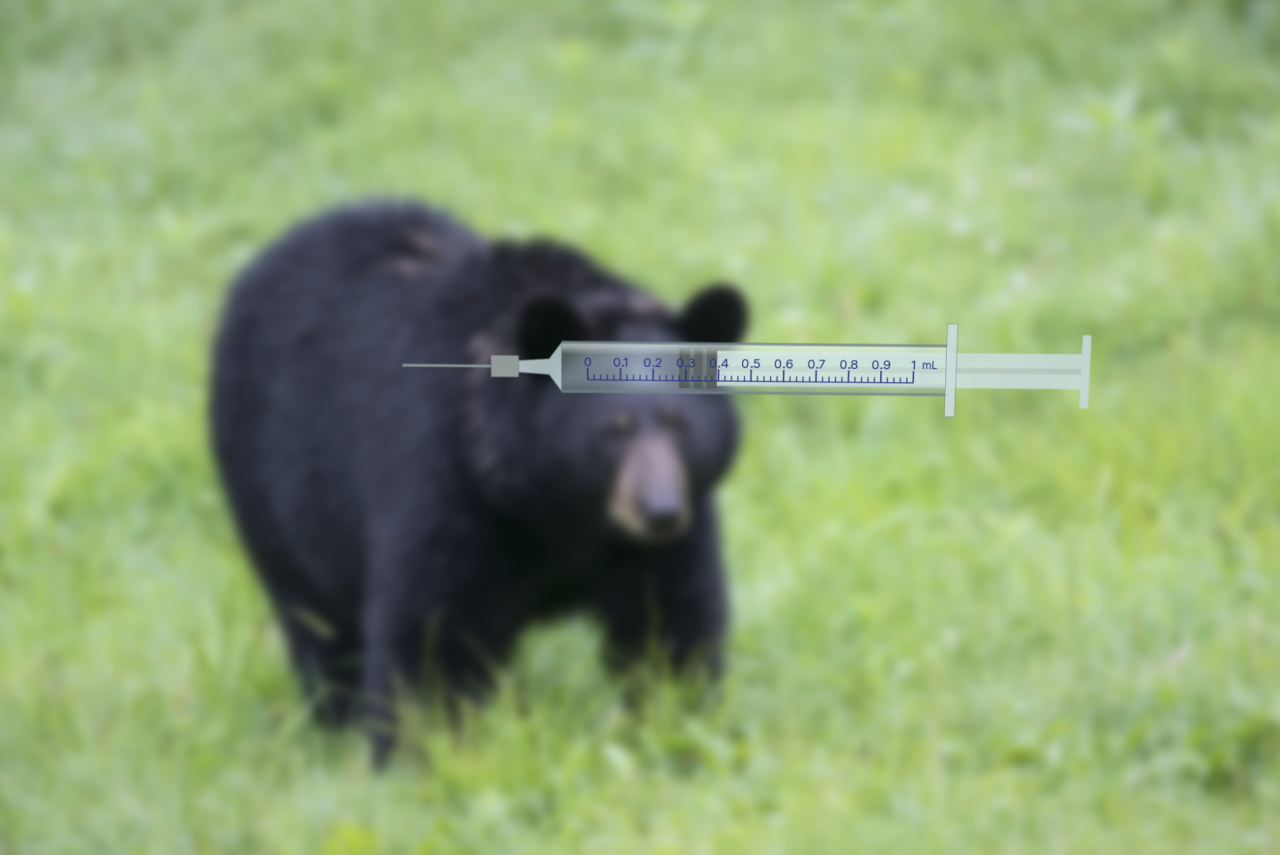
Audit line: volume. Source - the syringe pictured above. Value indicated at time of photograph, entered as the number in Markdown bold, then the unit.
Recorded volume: **0.28** mL
